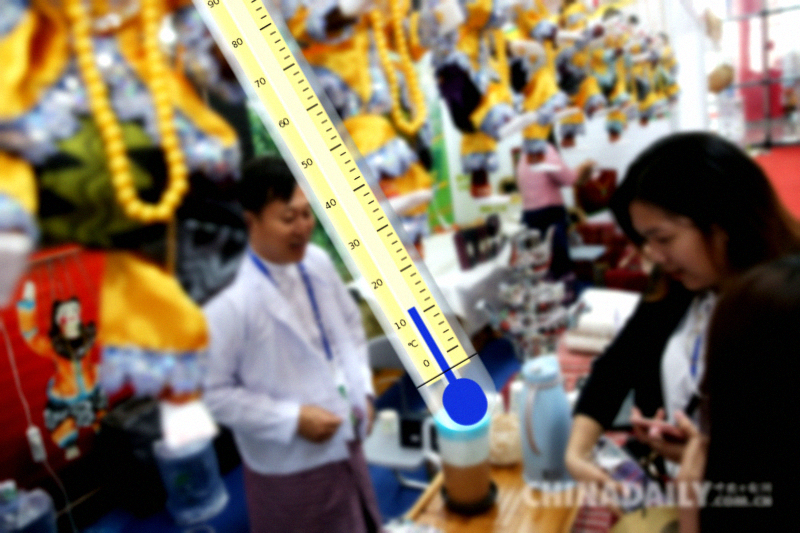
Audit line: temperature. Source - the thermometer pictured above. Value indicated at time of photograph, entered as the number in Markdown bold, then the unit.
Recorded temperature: **12** °C
